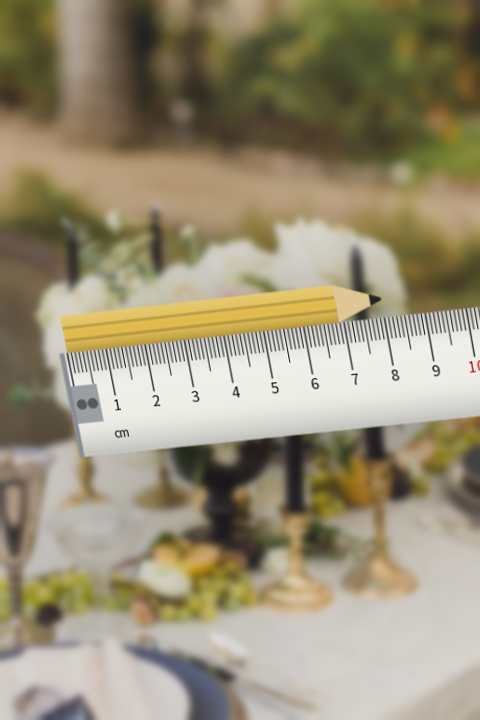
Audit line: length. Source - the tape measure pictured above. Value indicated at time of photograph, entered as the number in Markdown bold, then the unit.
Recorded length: **8** cm
